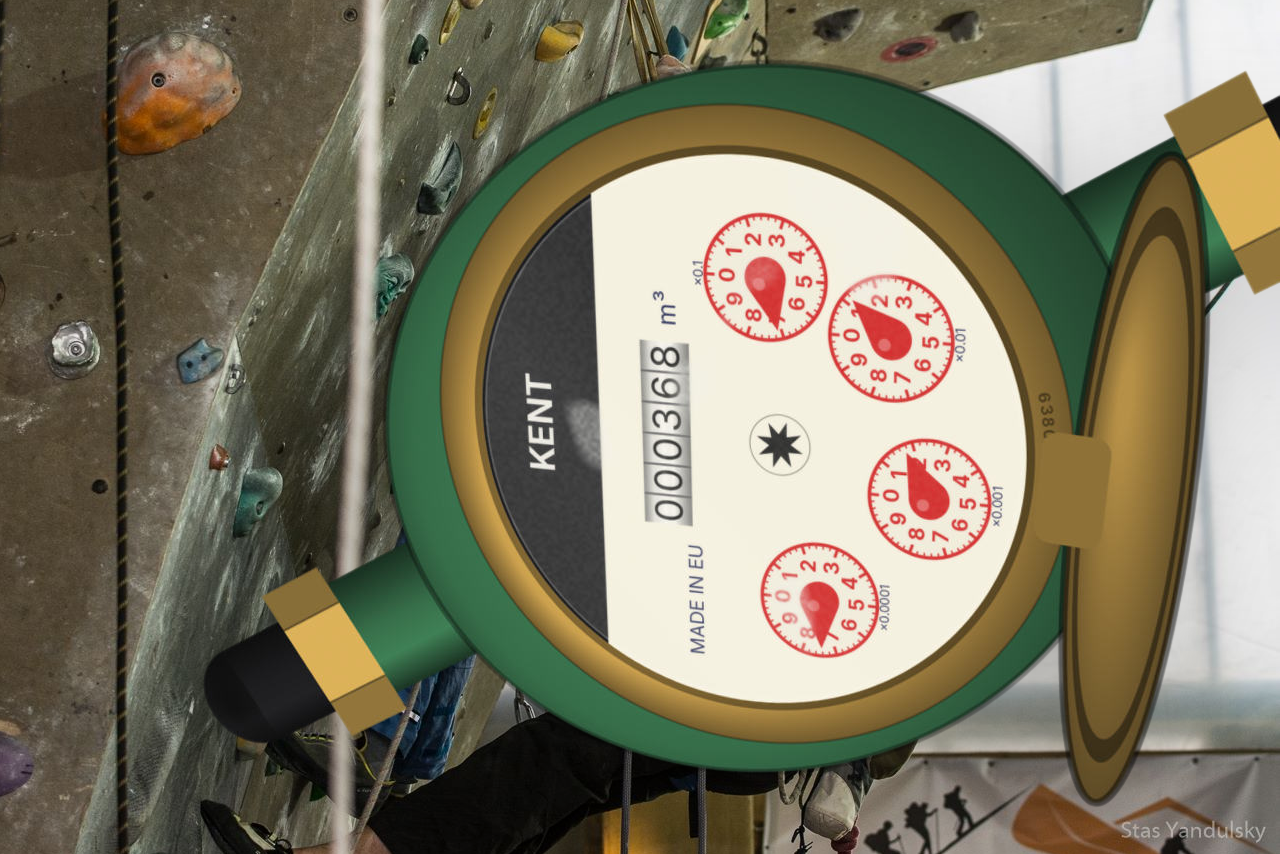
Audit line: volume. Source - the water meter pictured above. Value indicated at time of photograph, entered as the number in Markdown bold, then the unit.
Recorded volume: **368.7117** m³
